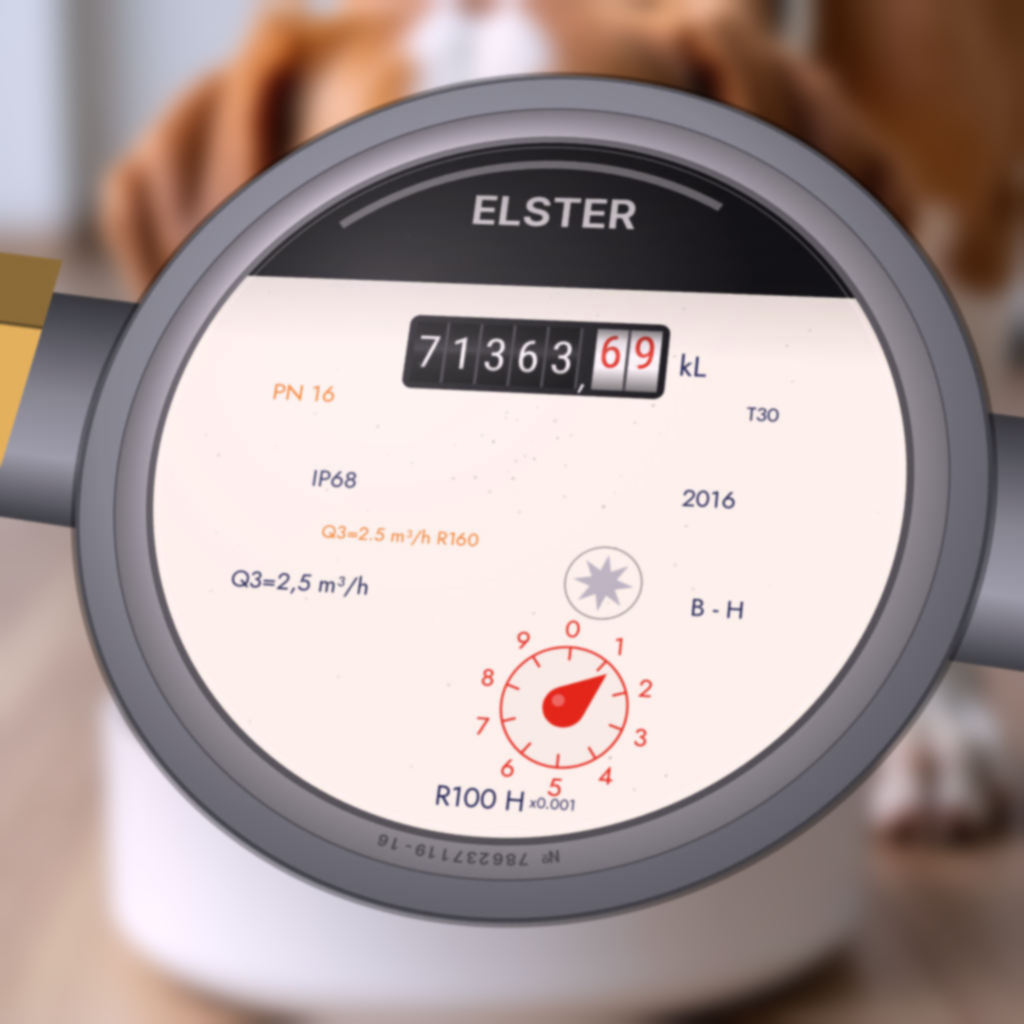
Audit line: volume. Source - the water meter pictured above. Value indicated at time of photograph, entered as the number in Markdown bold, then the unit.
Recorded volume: **71363.691** kL
